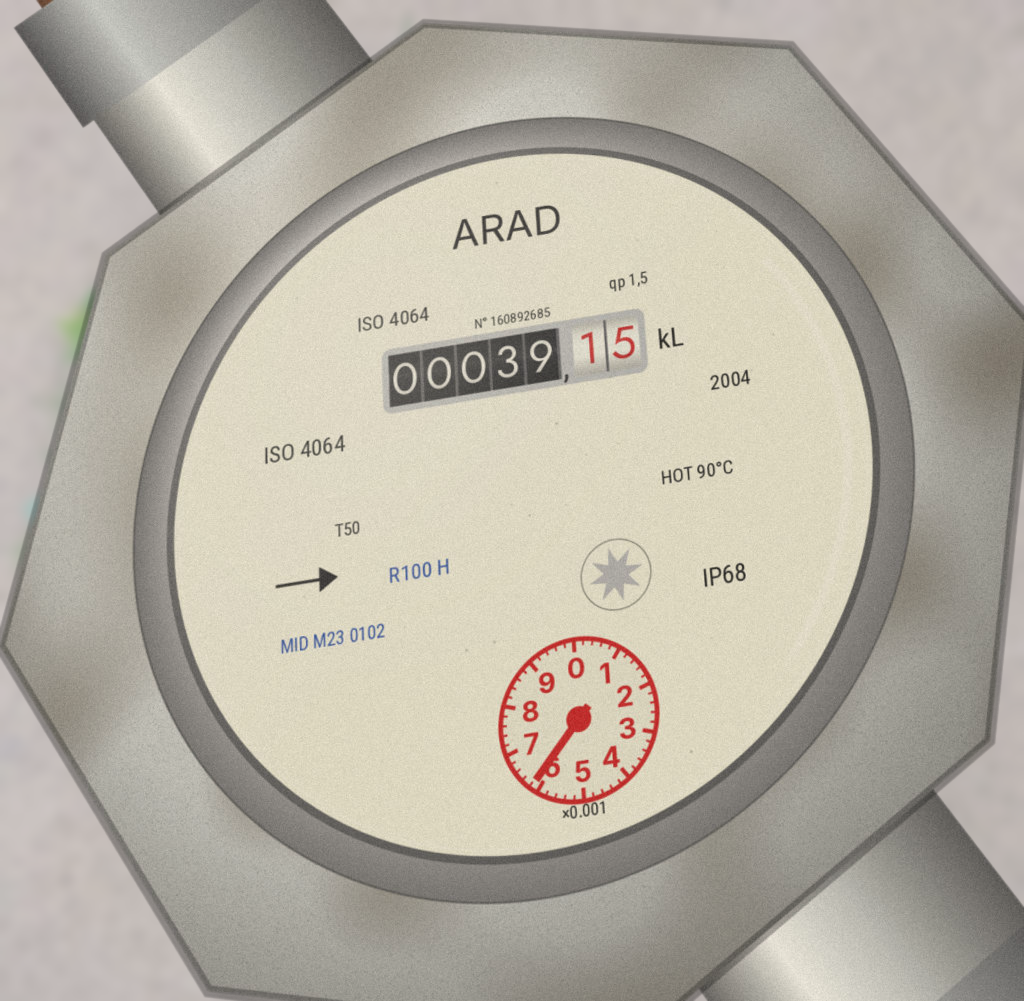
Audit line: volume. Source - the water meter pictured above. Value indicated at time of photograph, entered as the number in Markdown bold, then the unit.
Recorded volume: **39.156** kL
